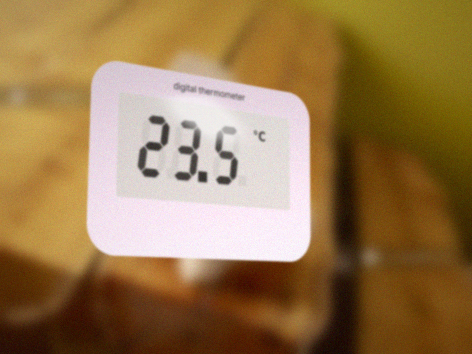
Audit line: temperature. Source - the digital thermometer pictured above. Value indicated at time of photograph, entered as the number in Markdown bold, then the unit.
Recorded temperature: **23.5** °C
